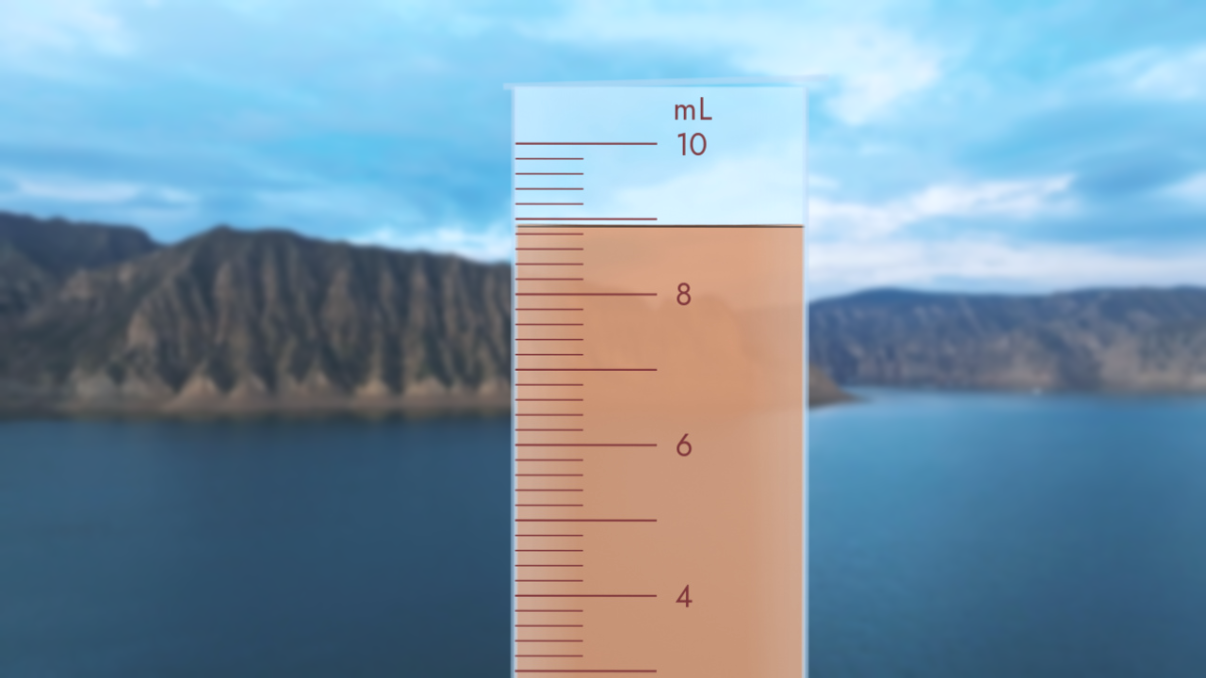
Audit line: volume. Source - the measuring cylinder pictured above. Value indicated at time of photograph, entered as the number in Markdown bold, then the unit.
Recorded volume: **8.9** mL
